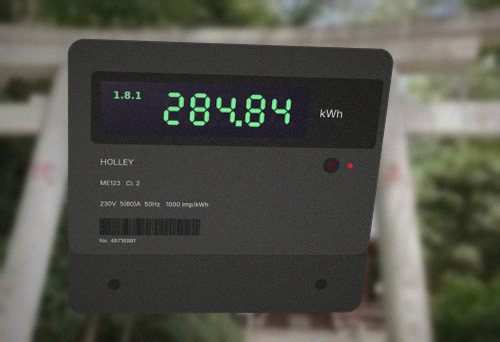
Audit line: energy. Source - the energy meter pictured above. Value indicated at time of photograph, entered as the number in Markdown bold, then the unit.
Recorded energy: **284.84** kWh
